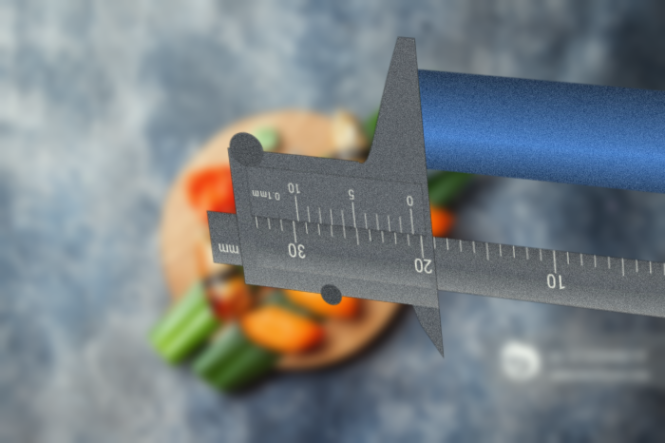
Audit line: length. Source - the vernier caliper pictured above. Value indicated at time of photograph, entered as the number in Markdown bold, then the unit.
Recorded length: **20.6** mm
